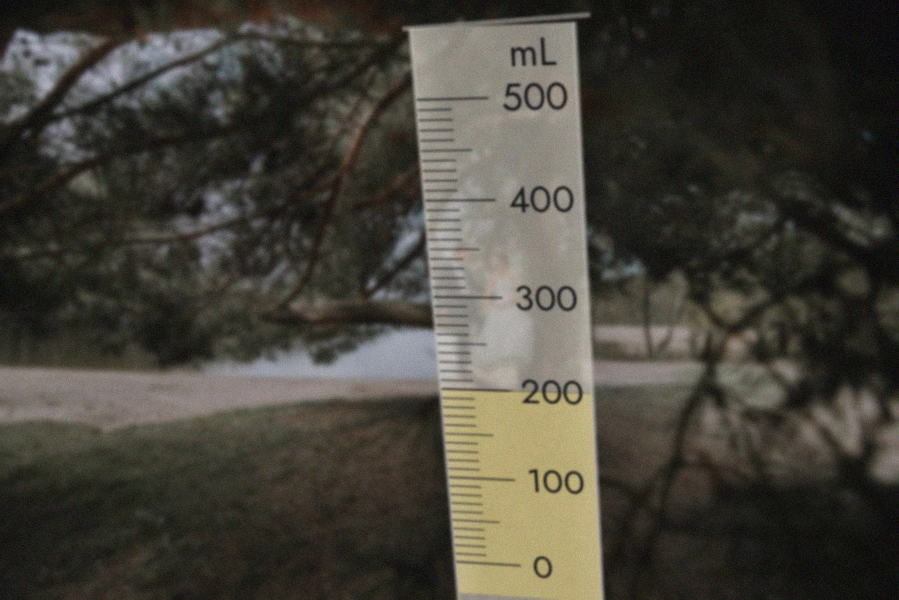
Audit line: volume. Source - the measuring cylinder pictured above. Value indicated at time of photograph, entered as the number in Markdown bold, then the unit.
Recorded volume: **200** mL
